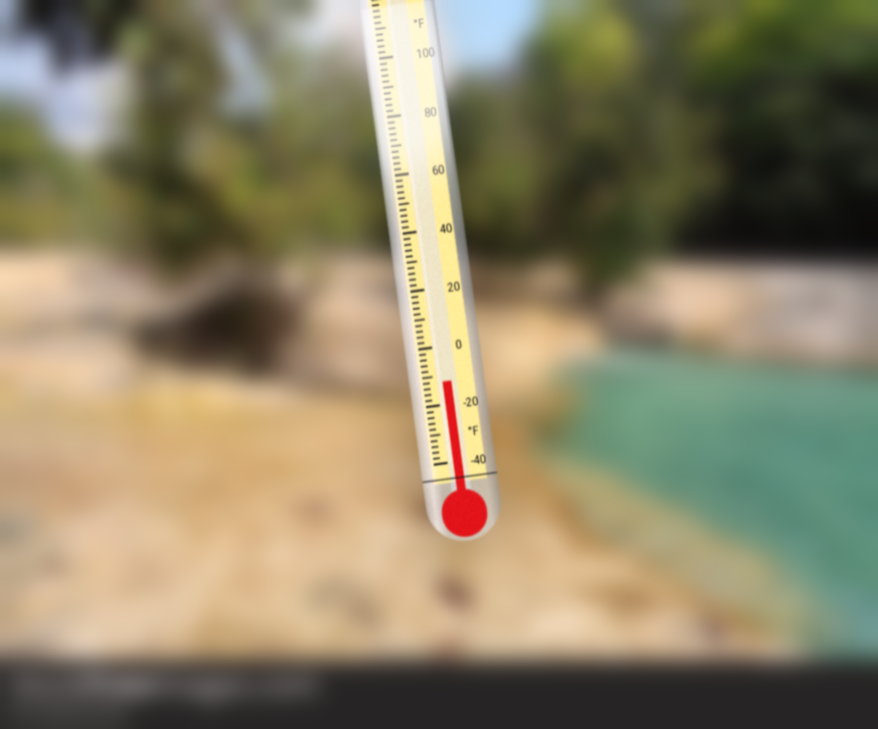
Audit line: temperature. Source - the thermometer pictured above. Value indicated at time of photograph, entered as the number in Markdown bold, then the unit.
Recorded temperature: **-12** °F
